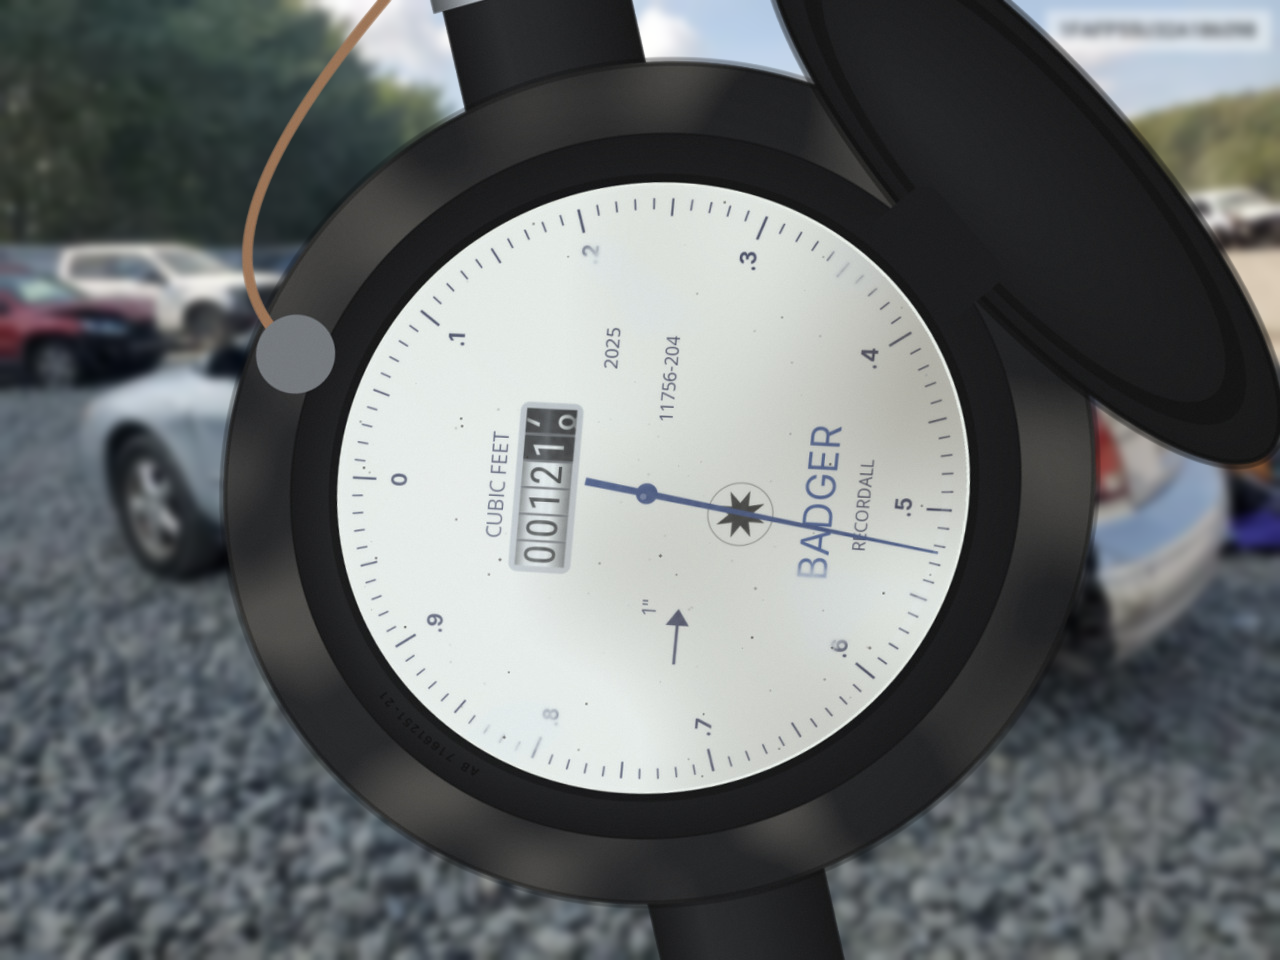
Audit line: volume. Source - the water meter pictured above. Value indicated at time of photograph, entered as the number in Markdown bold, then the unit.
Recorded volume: **1217.52** ft³
